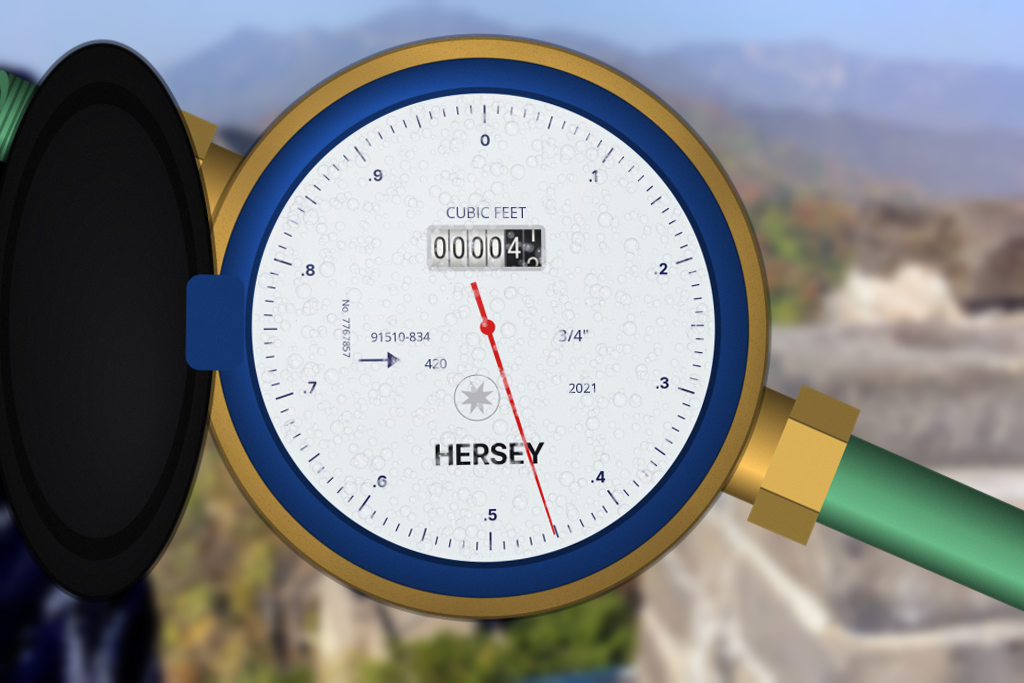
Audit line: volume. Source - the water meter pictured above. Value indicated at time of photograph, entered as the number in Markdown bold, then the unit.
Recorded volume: **41.45** ft³
